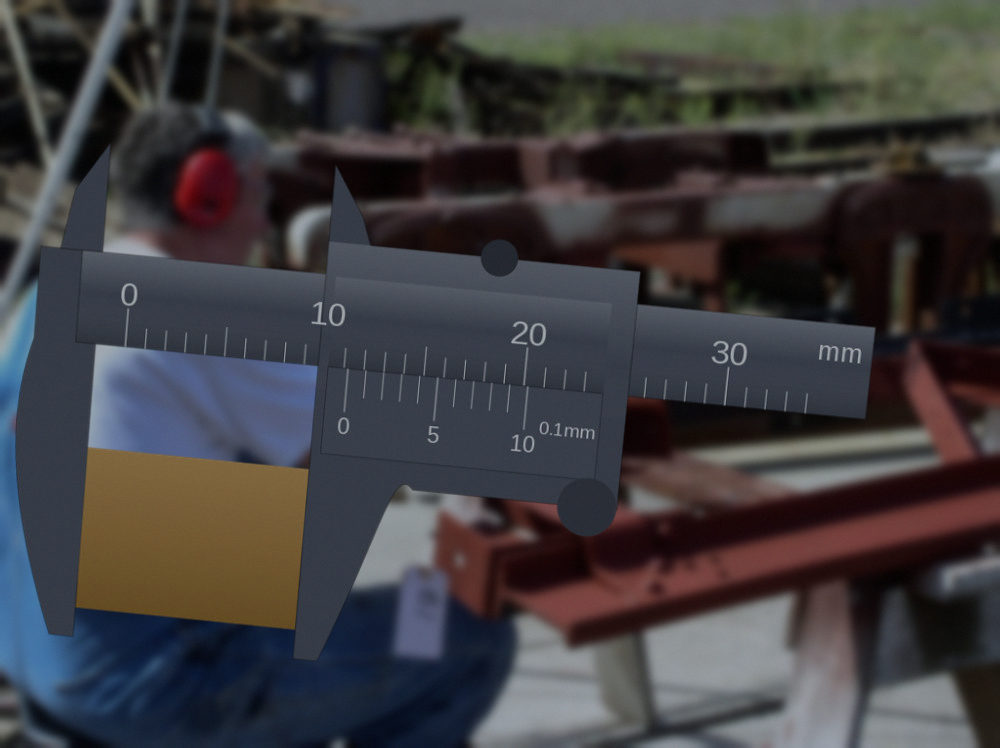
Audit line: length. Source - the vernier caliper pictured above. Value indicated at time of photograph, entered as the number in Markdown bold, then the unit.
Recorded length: **11.2** mm
